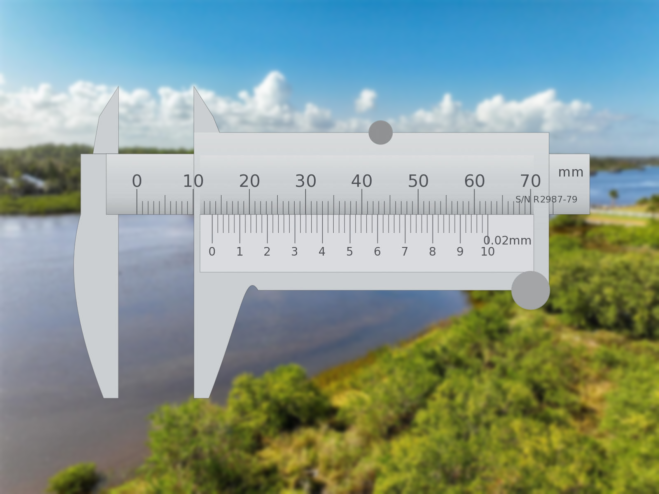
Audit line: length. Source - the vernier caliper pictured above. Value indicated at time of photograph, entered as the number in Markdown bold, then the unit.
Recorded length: **13.4** mm
